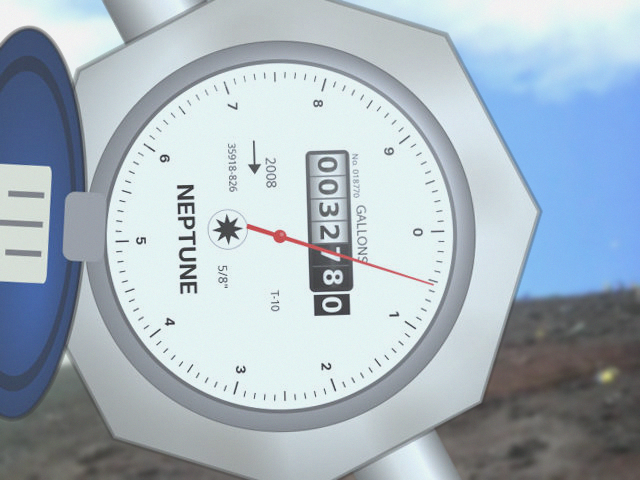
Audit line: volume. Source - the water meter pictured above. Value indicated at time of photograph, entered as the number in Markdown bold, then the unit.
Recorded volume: **32780.5** gal
